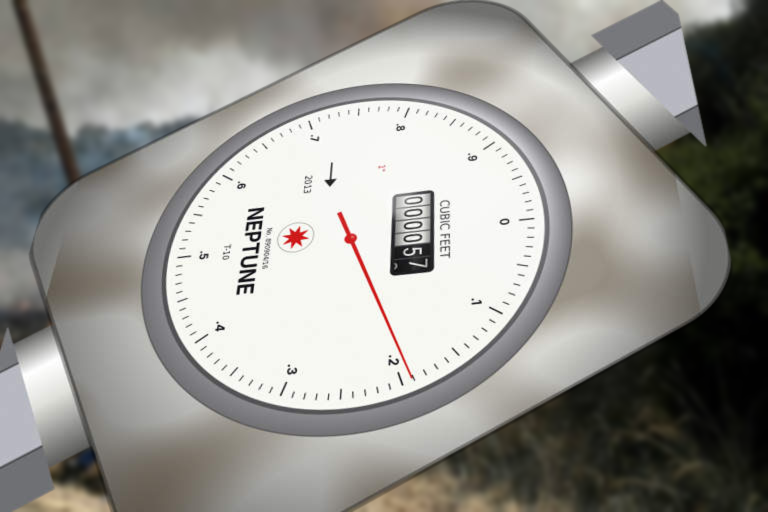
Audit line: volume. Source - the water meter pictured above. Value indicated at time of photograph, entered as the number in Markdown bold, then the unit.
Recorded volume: **57.19** ft³
